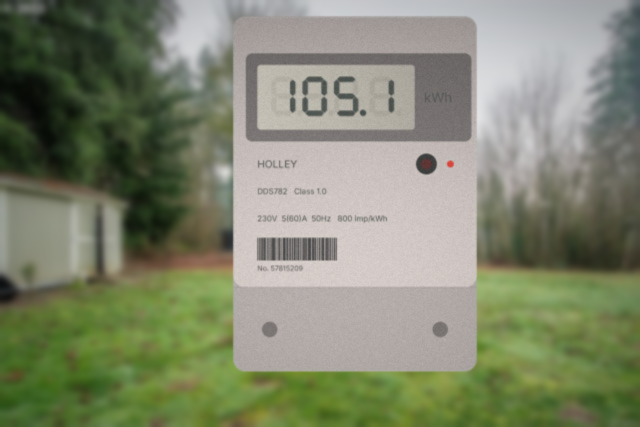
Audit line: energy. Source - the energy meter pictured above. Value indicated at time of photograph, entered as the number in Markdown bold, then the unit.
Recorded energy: **105.1** kWh
